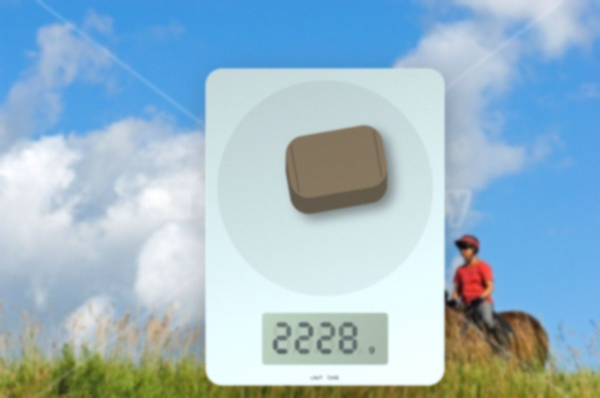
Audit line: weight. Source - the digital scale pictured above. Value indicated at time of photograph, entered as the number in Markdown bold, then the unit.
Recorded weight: **2228** g
